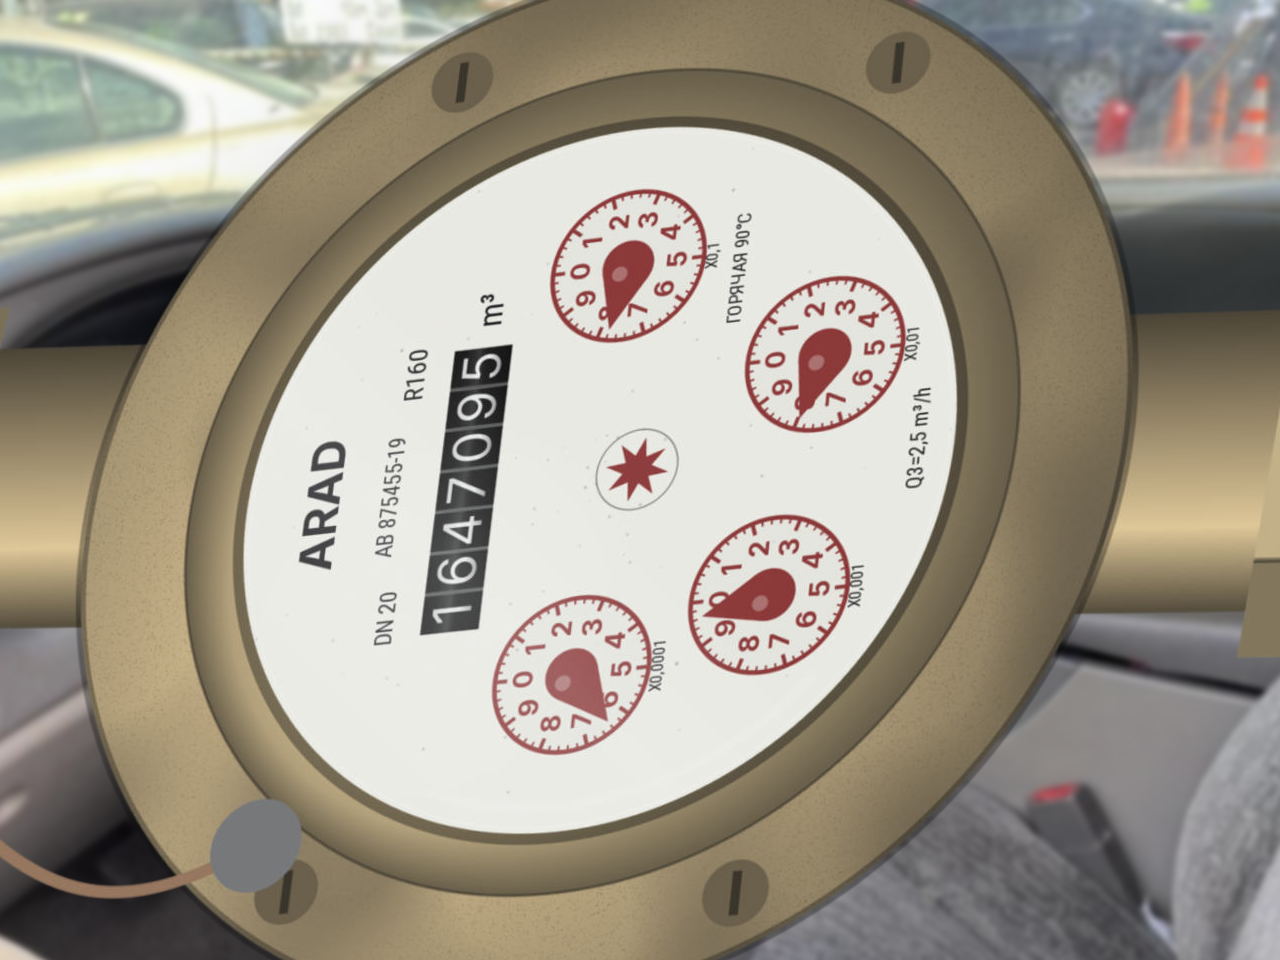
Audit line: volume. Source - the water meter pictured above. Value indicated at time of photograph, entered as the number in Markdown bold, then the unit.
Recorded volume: **1647095.7796** m³
